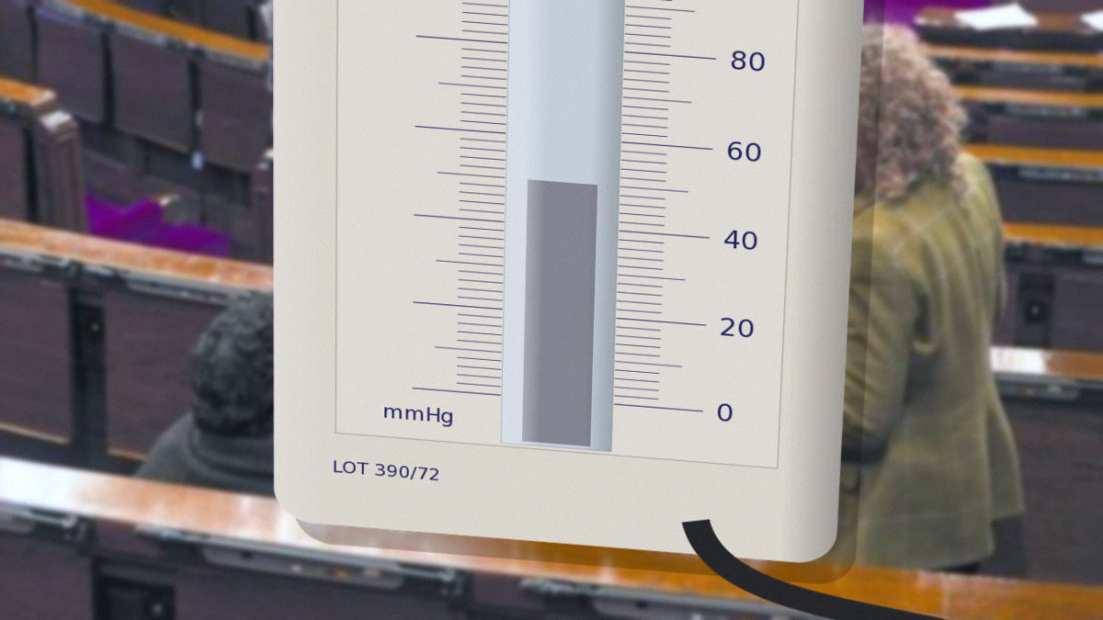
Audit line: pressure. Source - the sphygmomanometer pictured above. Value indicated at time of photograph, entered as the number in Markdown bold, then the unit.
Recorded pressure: **50** mmHg
